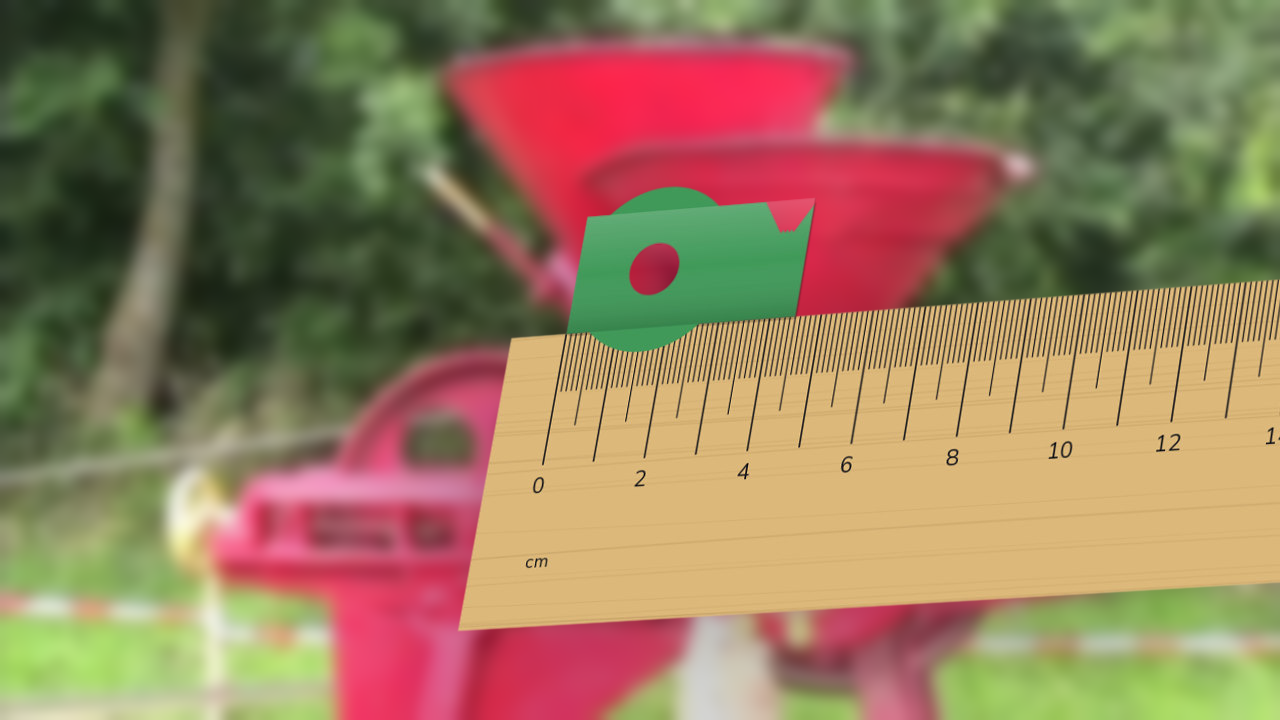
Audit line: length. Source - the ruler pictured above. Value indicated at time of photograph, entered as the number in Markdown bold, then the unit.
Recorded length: **4.5** cm
